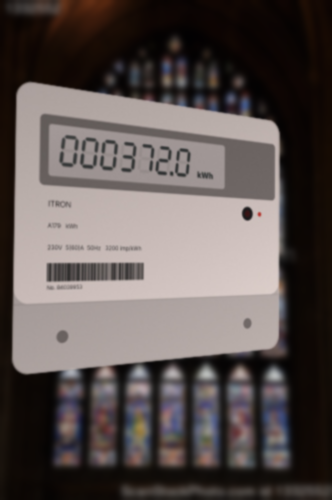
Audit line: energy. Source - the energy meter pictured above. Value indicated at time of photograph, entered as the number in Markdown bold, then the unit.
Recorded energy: **372.0** kWh
